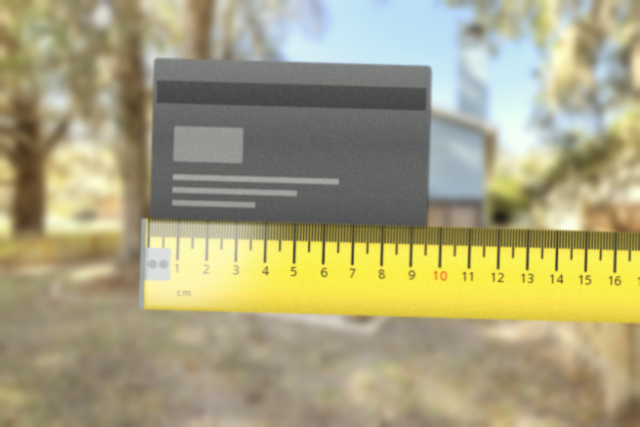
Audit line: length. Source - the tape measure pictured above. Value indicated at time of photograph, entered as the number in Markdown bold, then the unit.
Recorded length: **9.5** cm
